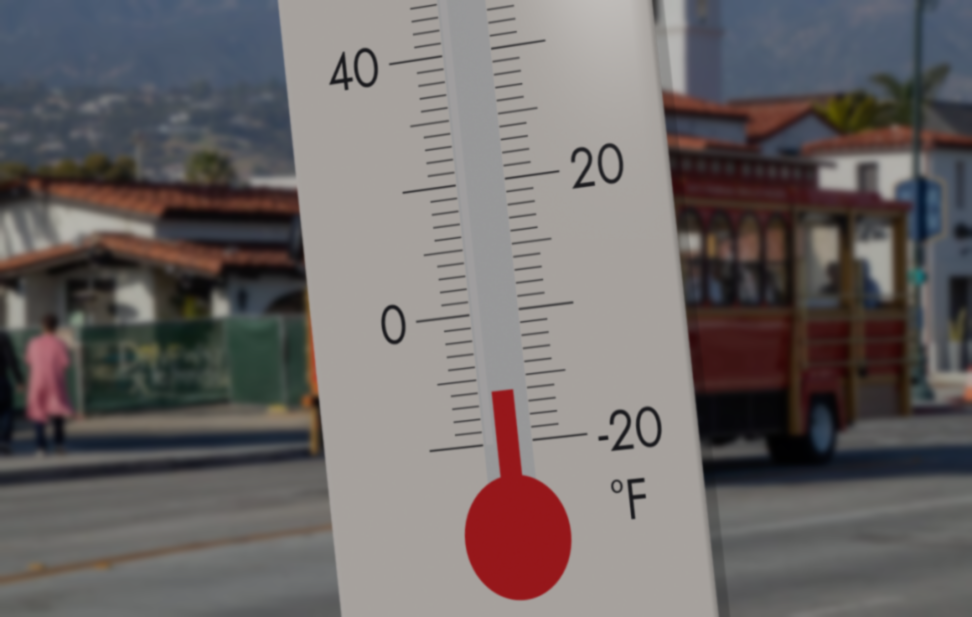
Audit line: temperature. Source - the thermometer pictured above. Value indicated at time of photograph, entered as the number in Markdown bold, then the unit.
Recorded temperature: **-12** °F
